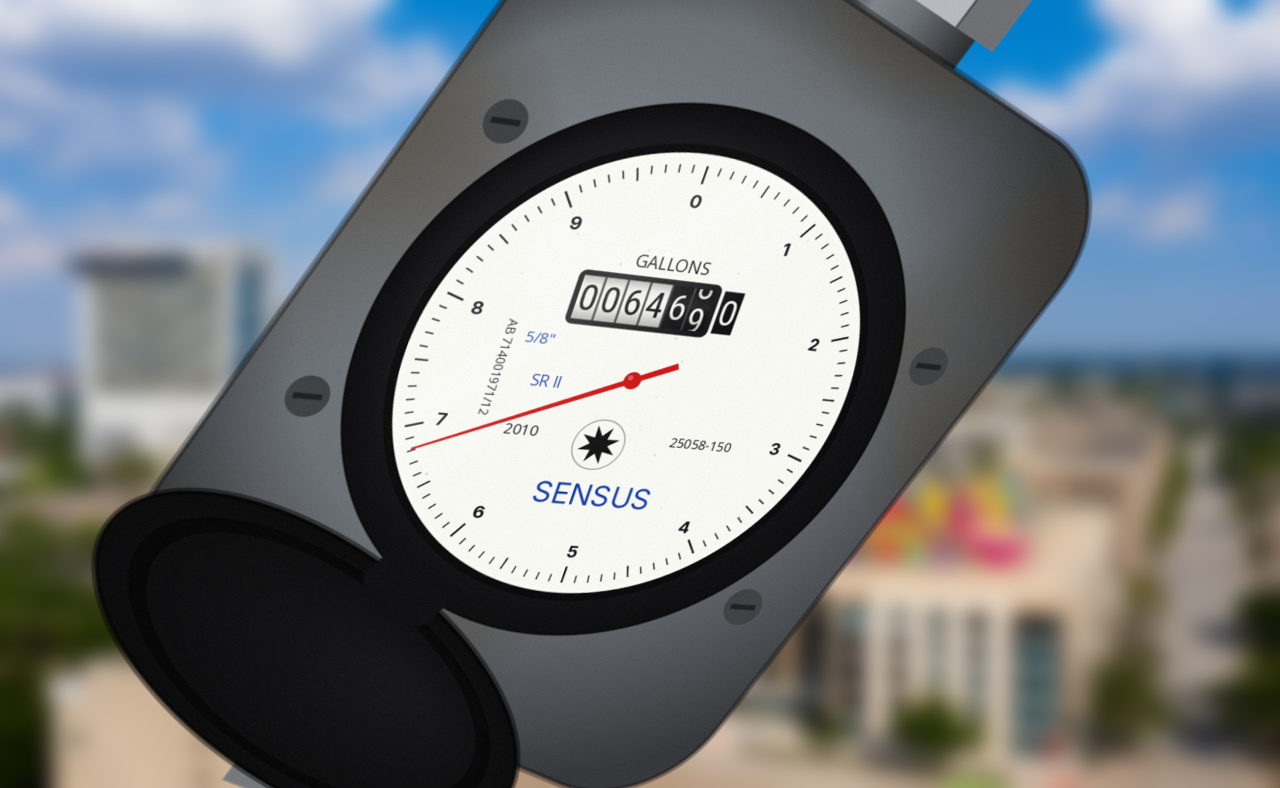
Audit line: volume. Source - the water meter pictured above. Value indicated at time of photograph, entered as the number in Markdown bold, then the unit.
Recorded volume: **64686.8** gal
